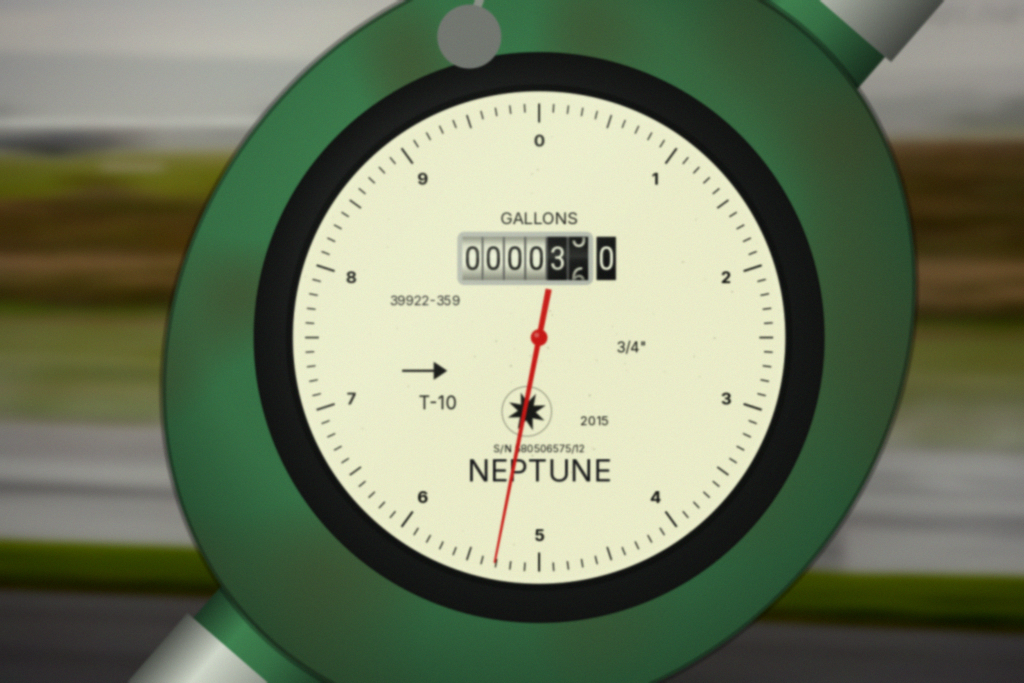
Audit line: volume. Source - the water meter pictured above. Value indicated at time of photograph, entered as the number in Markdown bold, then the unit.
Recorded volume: **355.3** gal
